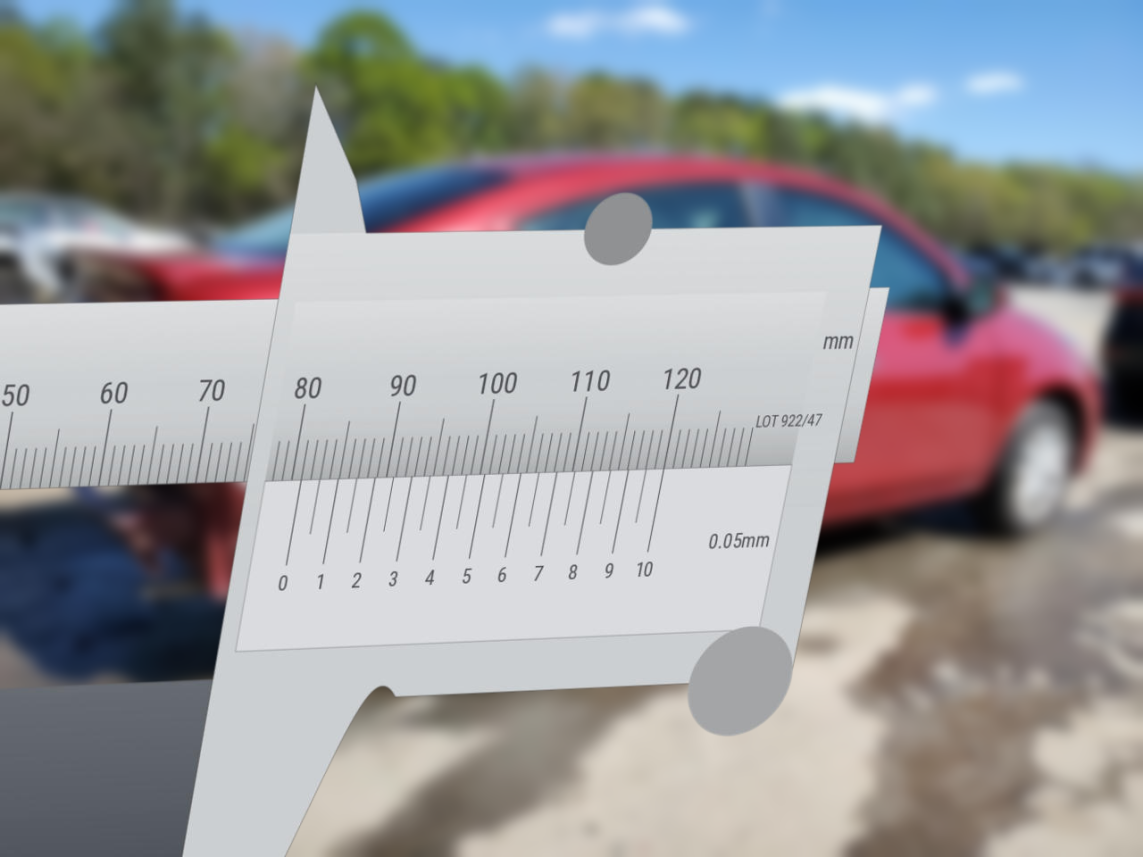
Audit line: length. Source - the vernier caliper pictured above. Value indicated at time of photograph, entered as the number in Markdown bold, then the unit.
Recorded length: **81.0** mm
